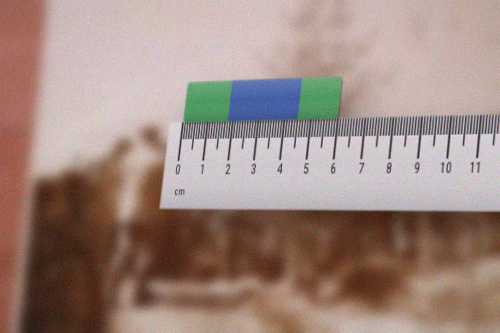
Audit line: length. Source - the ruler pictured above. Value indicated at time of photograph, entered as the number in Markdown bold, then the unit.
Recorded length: **6** cm
